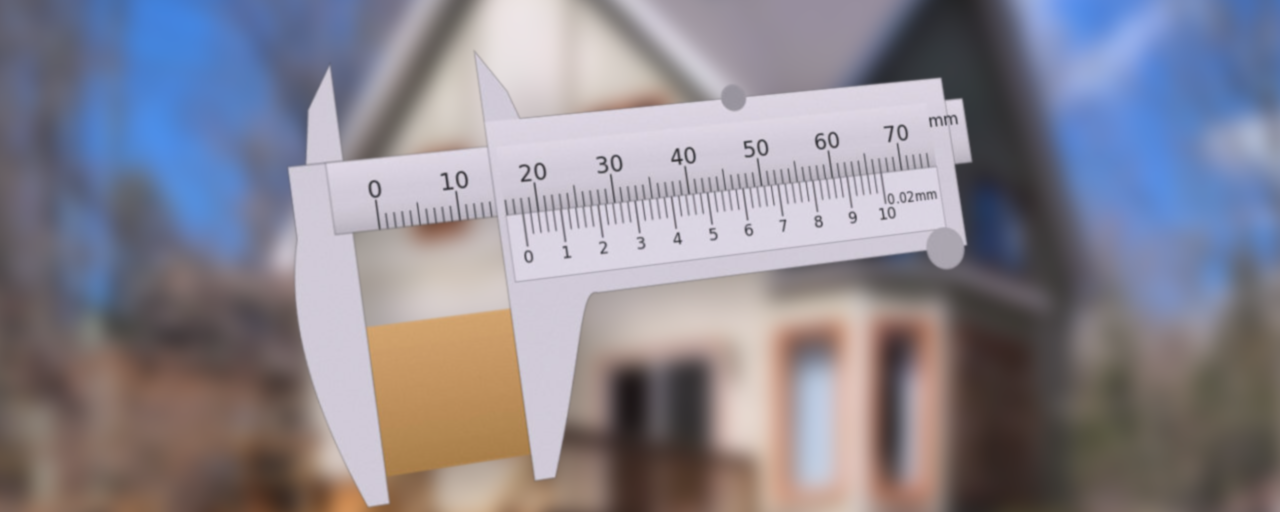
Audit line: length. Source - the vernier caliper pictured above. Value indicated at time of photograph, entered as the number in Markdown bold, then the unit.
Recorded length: **18.0** mm
